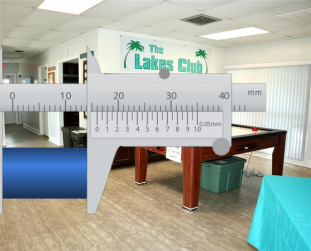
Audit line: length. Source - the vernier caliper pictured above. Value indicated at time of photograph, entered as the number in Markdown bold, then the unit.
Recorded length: **16.0** mm
